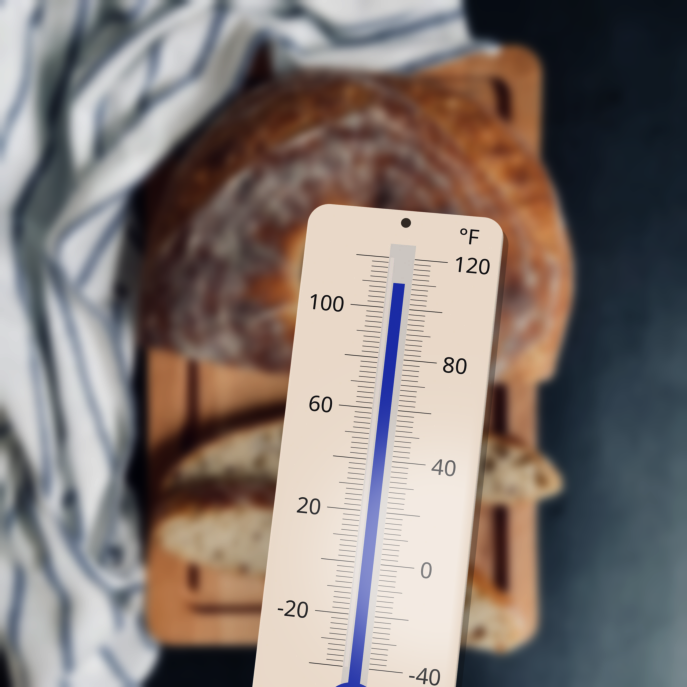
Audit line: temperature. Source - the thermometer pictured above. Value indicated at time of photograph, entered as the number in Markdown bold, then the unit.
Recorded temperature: **110** °F
